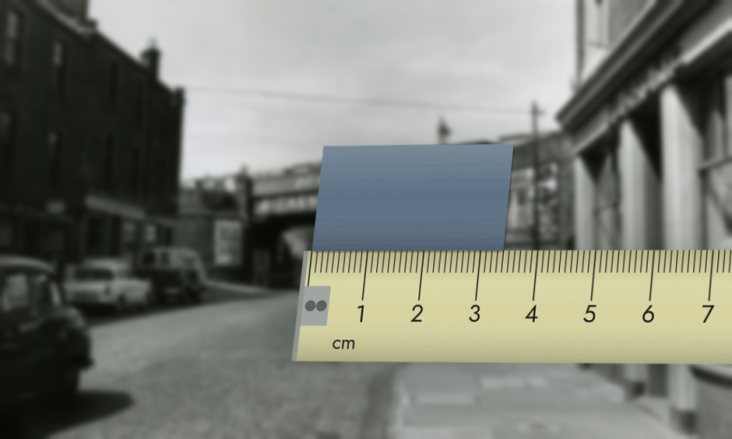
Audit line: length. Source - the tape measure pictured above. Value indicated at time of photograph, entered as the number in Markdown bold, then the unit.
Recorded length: **3.4** cm
